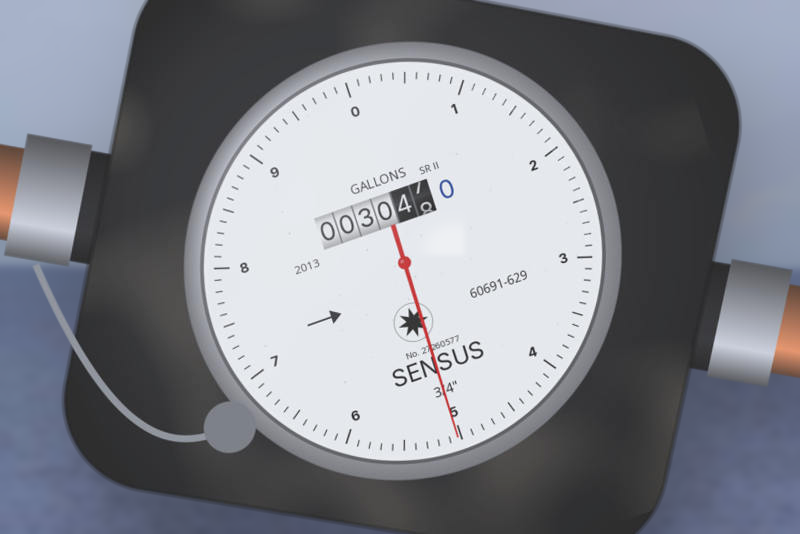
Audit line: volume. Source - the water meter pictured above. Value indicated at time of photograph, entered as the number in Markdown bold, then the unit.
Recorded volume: **30475.0** gal
